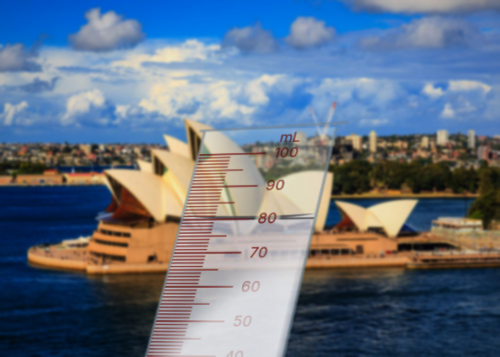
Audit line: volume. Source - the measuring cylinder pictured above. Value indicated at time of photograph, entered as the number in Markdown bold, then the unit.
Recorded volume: **80** mL
